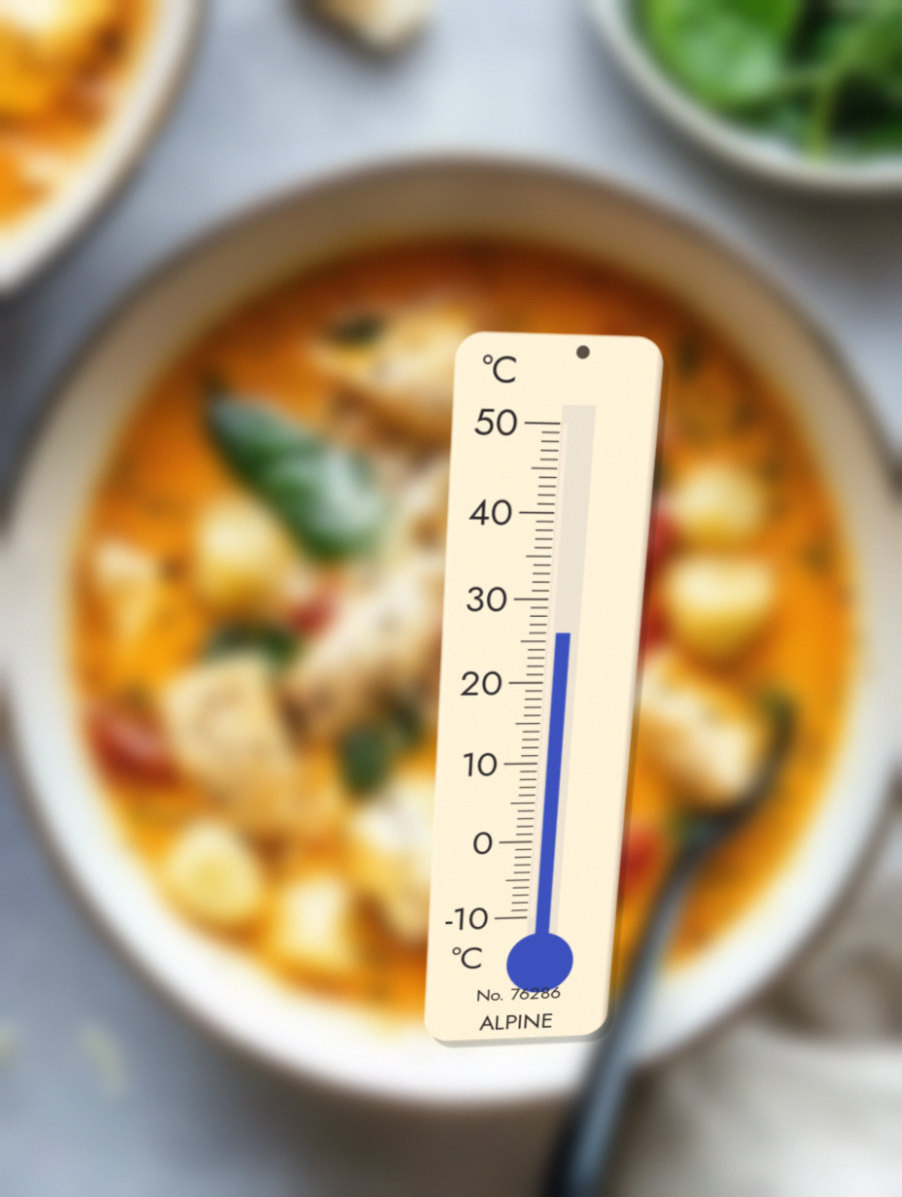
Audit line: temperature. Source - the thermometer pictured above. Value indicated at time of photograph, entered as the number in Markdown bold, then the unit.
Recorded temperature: **26** °C
